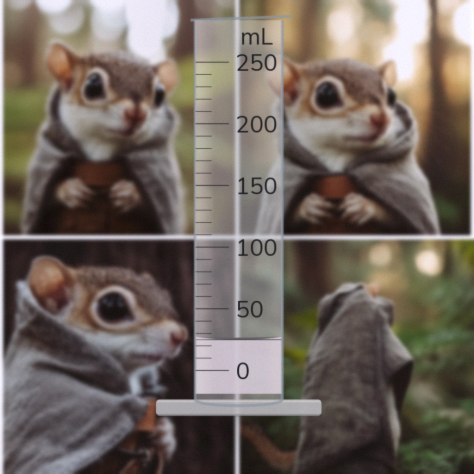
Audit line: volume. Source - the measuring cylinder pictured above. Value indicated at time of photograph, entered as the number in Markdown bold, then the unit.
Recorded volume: **25** mL
